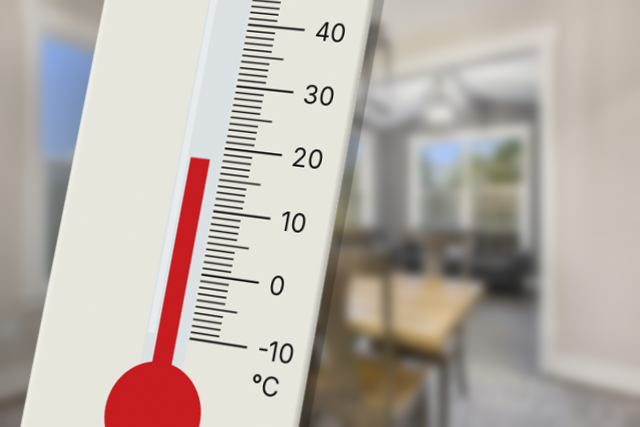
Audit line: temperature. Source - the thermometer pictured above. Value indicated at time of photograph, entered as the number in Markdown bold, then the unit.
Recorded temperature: **18** °C
